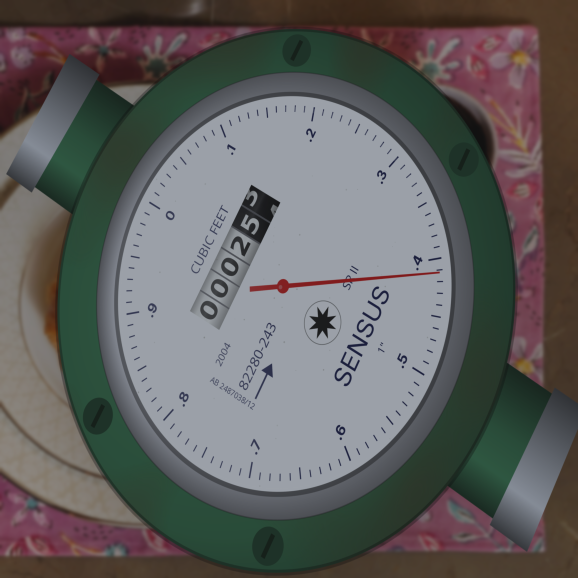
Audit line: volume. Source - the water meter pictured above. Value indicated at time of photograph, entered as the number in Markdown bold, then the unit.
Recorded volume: **253.41** ft³
